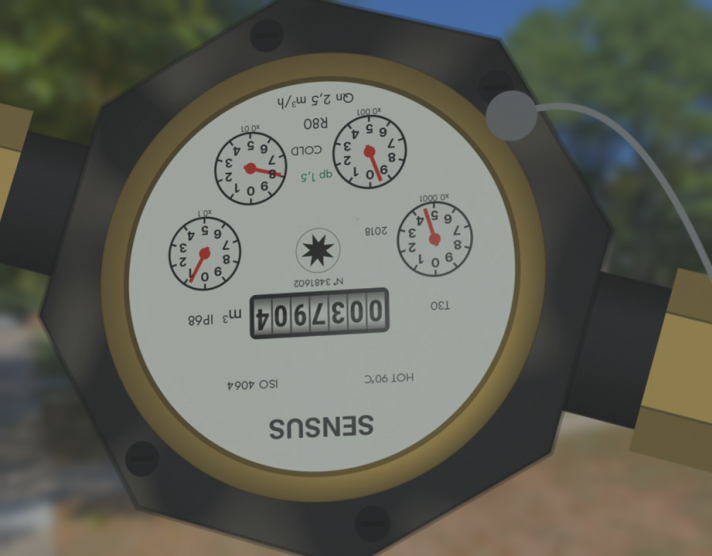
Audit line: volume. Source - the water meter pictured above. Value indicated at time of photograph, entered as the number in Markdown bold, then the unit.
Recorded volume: **37904.0794** m³
